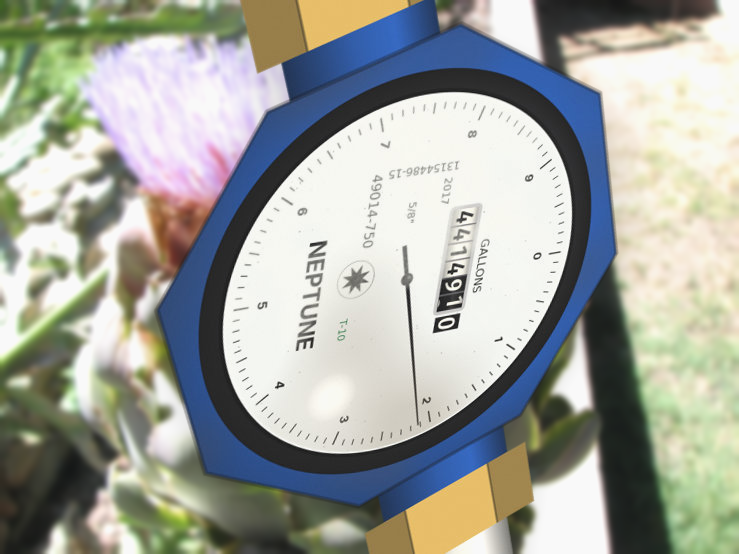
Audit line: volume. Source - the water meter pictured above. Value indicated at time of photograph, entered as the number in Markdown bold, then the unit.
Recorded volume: **4414912.1** gal
